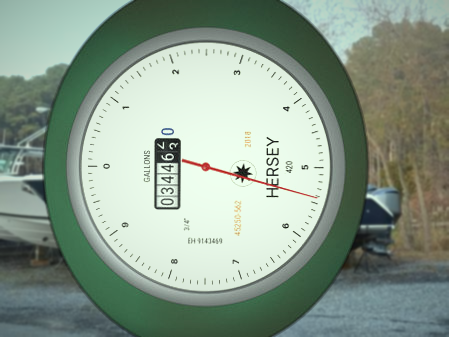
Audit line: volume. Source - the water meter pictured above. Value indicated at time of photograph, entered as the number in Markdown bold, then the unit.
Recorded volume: **344625.4** gal
